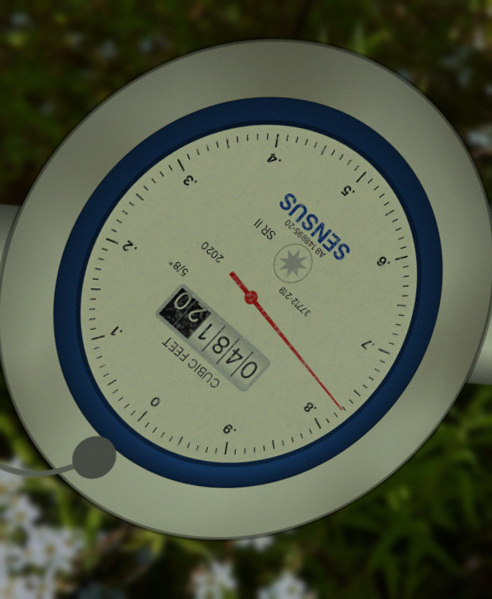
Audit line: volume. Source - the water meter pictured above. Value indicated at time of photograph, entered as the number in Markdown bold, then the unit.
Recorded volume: **48119.77** ft³
